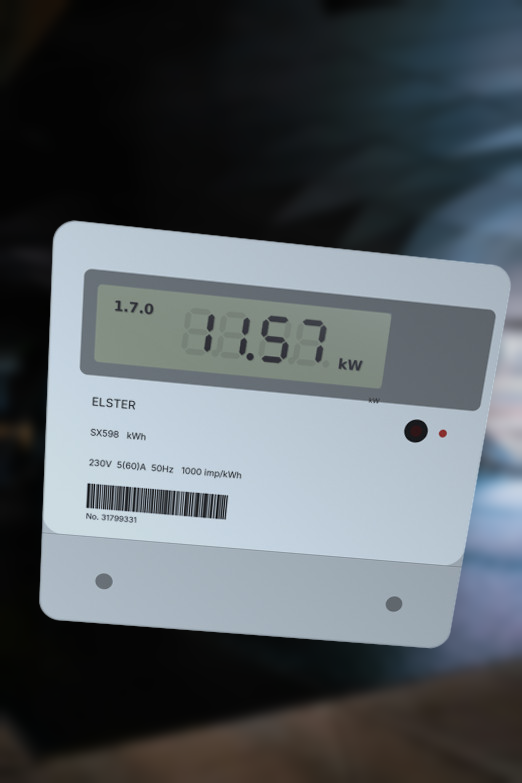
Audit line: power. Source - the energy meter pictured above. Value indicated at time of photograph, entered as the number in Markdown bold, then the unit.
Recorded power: **11.57** kW
